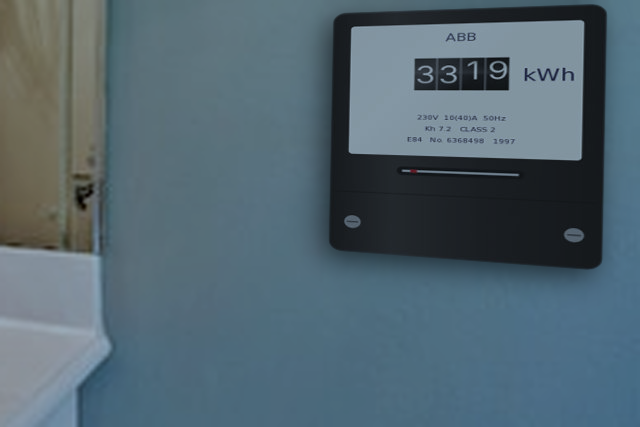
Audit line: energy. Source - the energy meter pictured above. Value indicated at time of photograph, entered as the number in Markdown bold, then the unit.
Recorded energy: **3319** kWh
